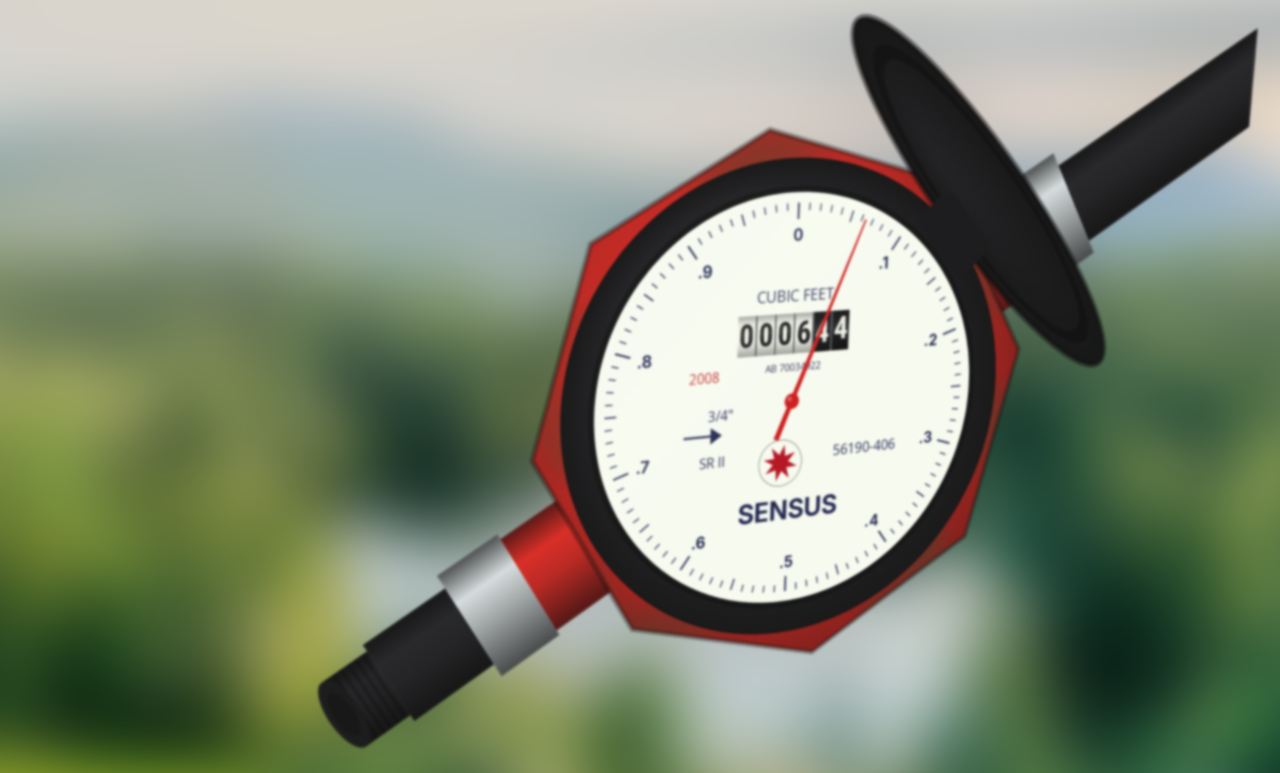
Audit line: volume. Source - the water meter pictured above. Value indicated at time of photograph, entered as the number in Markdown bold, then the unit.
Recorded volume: **644.06** ft³
